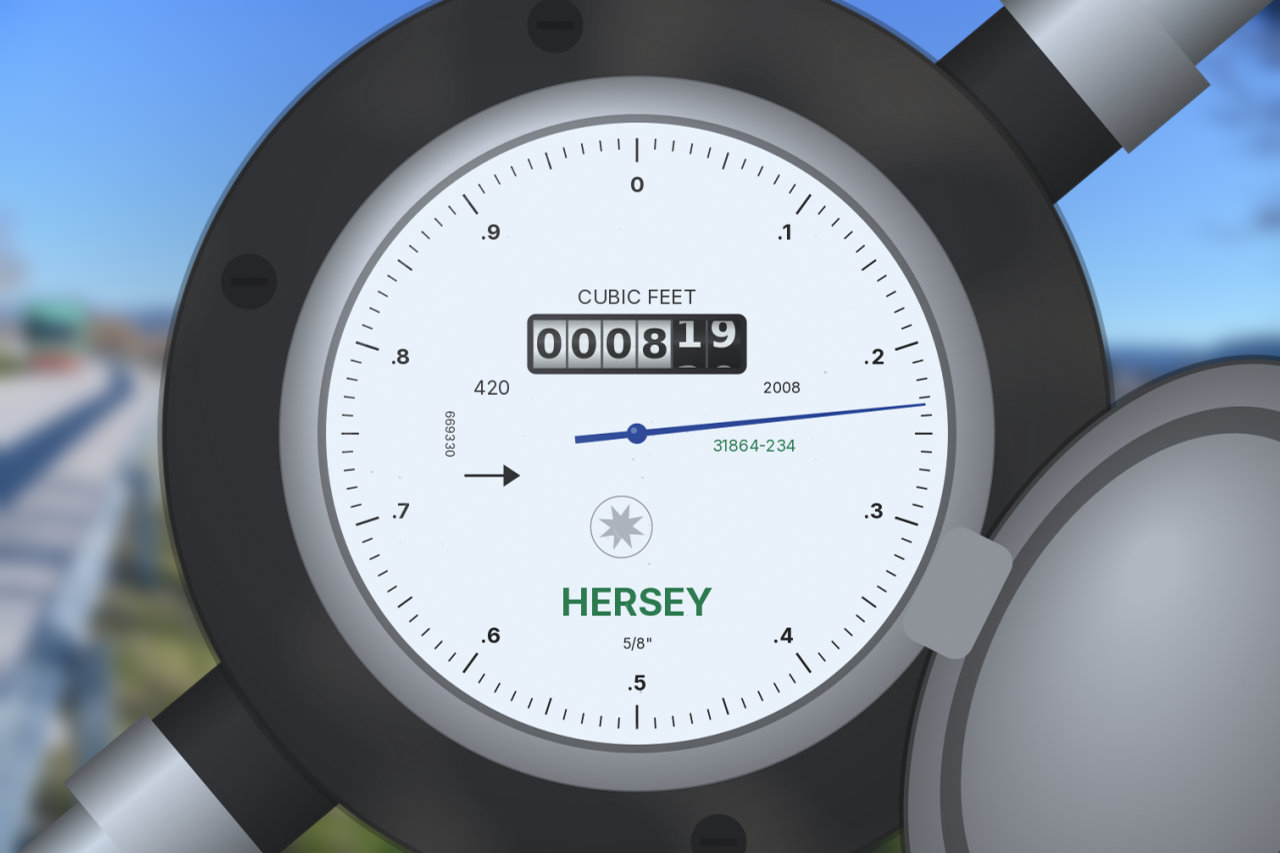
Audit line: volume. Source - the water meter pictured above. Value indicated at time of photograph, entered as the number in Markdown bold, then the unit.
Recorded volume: **819.23** ft³
